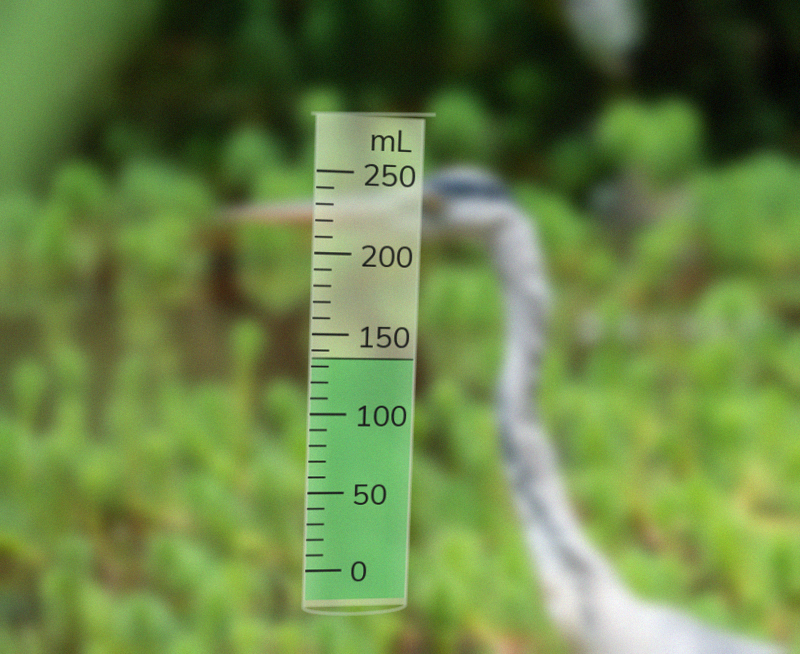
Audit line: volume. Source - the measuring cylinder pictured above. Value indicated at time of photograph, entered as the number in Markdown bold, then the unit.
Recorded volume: **135** mL
